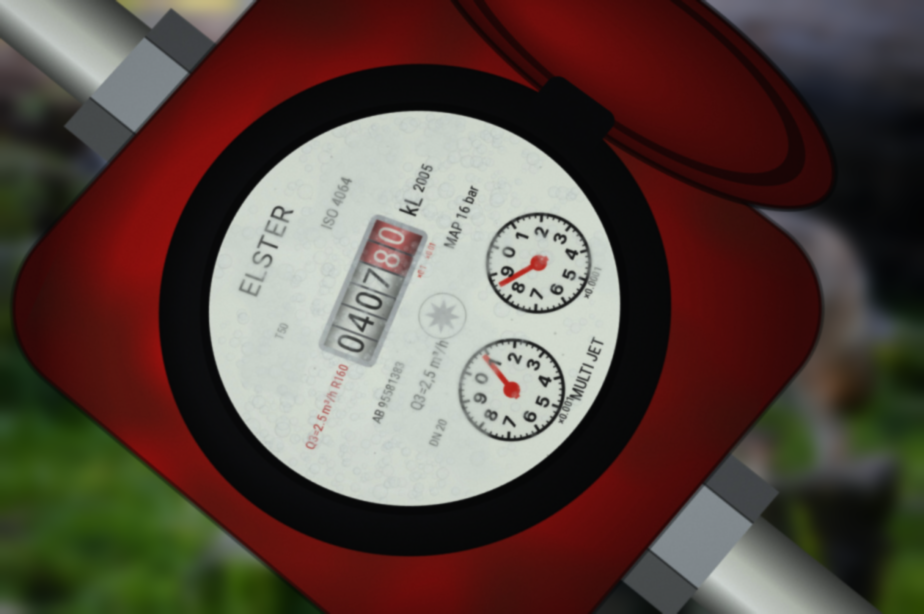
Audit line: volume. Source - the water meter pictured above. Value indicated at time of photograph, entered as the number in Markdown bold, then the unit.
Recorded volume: **407.8008** kL
